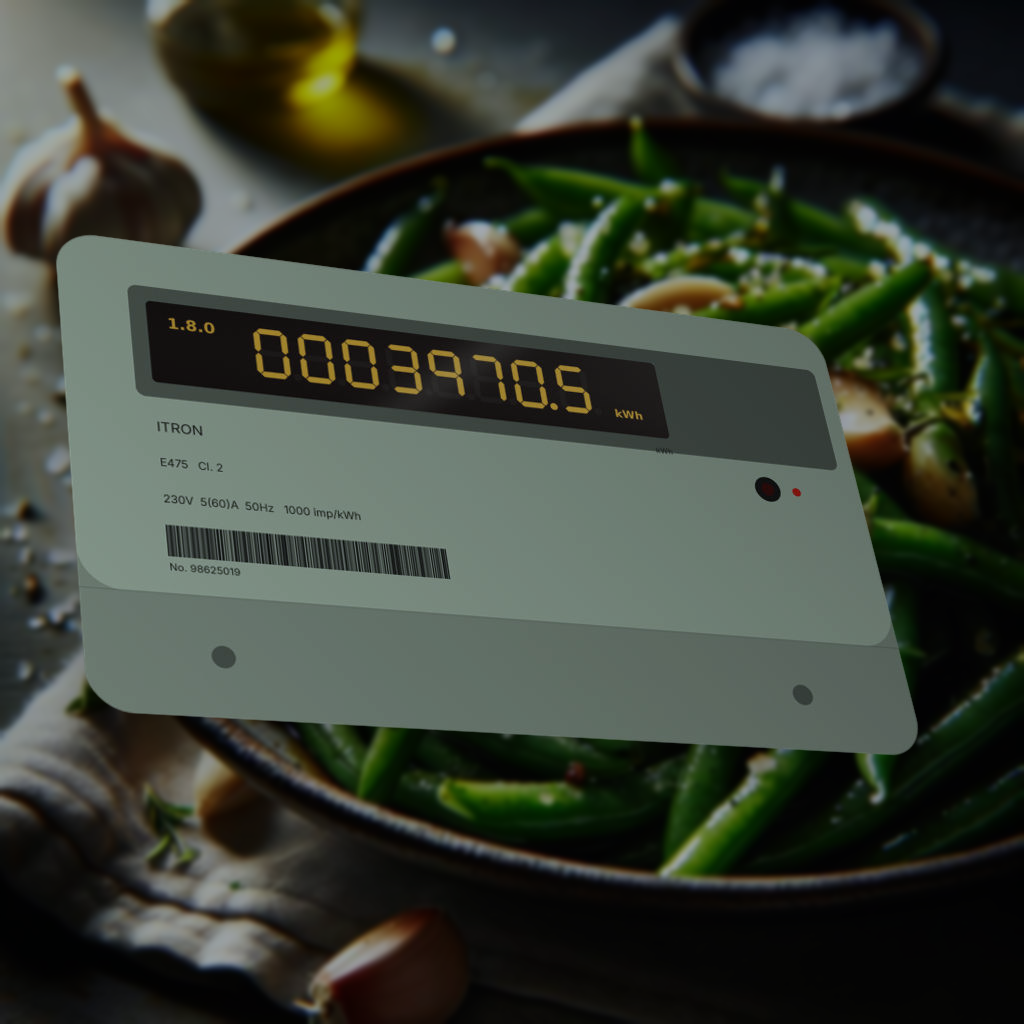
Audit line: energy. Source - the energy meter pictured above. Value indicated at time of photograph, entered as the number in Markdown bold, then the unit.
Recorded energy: **3970.5** kWh
